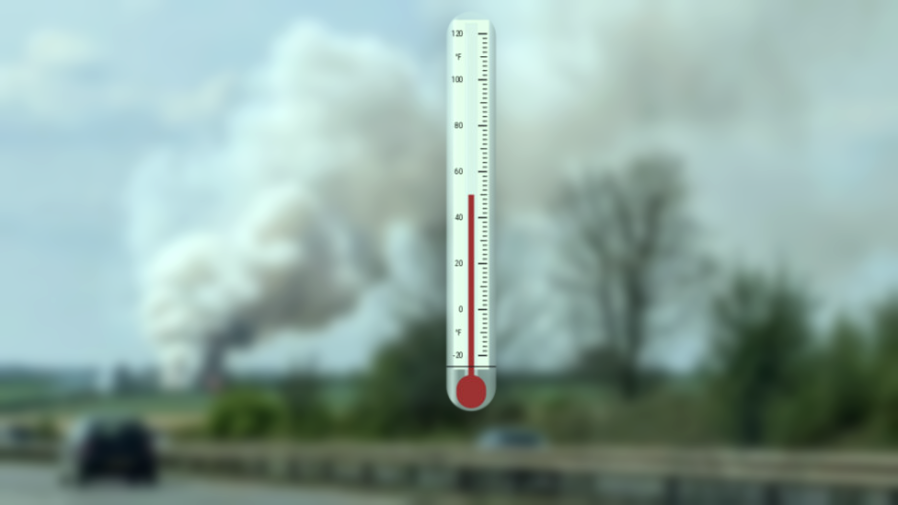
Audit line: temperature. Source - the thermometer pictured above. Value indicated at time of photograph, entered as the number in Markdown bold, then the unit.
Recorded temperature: **50** °F
